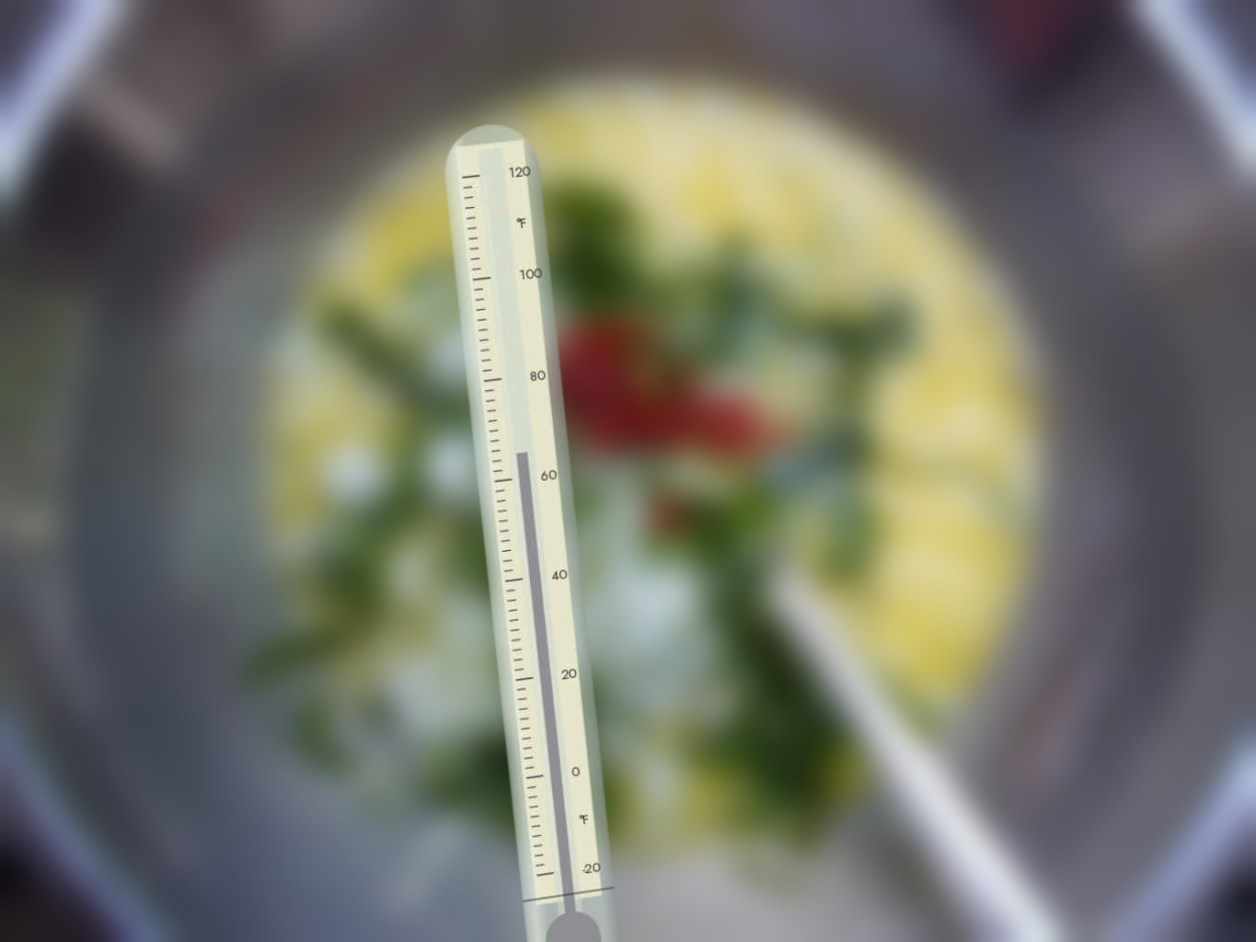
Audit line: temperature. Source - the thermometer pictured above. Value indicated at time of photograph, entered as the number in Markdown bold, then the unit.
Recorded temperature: **65** °F
